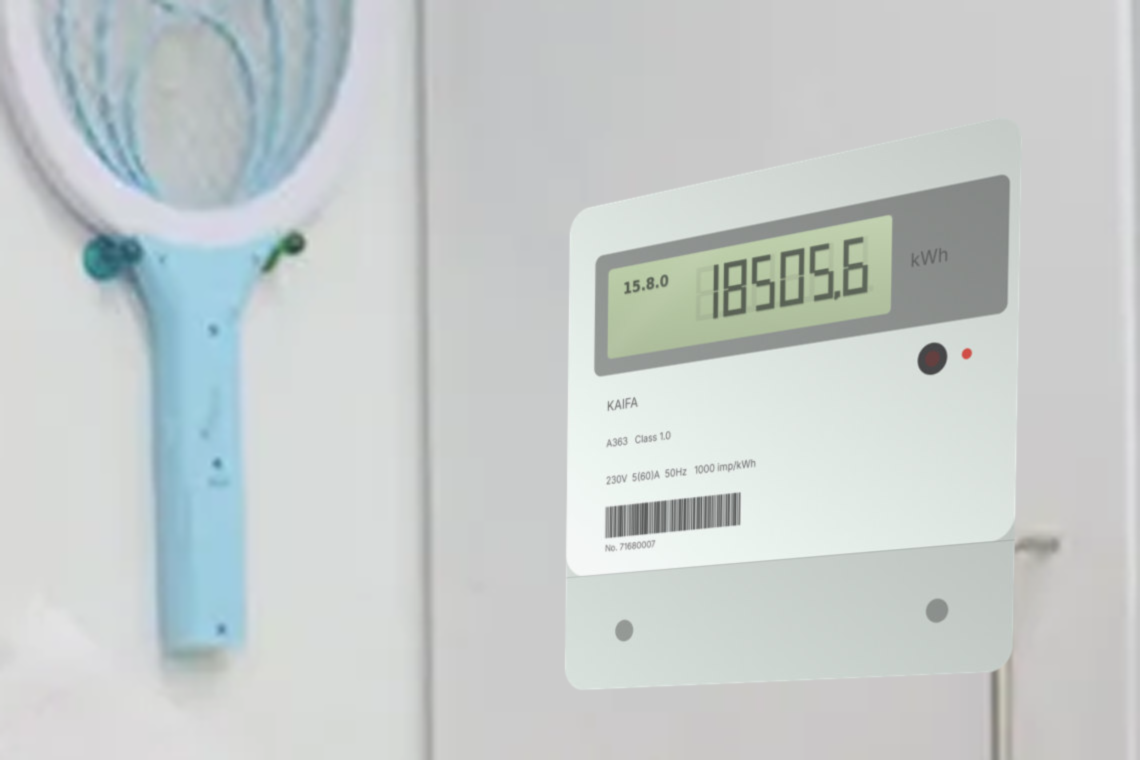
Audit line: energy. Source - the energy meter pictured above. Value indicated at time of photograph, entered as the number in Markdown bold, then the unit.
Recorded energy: **18505.6** kWh
